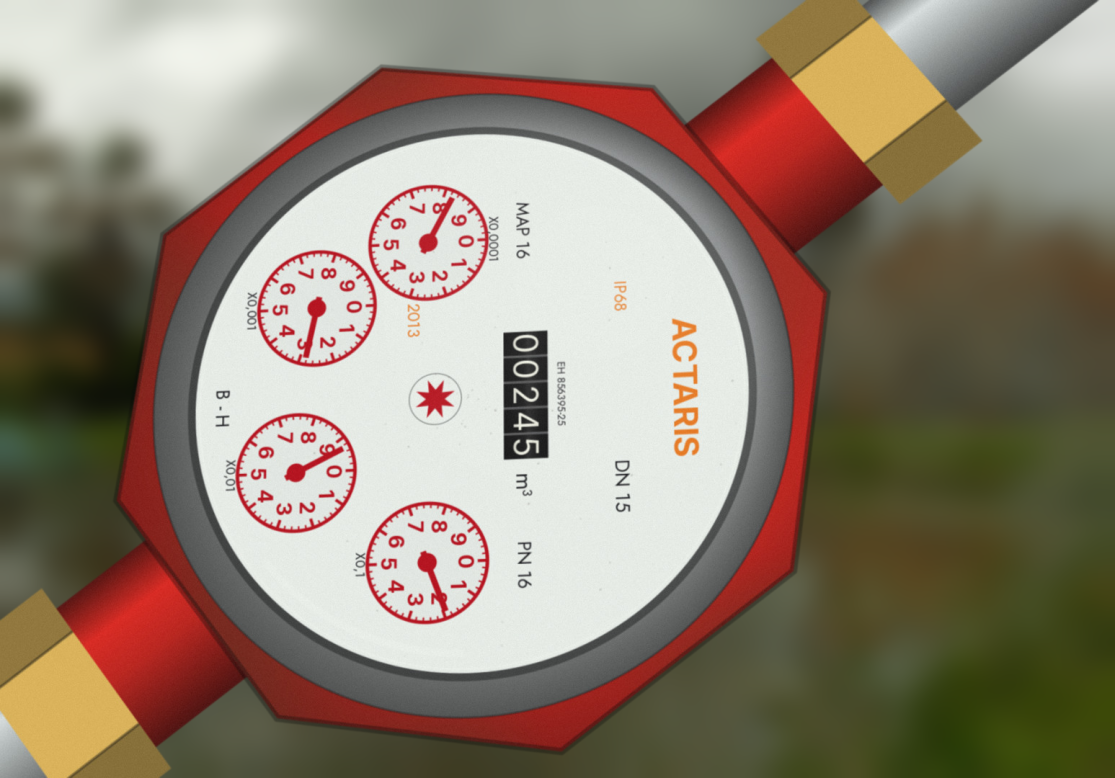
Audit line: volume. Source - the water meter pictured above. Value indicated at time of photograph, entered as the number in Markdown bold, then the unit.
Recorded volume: **245.1928** m³
